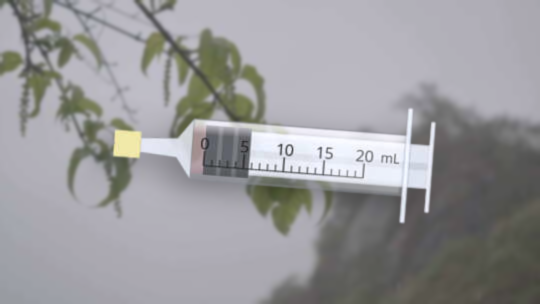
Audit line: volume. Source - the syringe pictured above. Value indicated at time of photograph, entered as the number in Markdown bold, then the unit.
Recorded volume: **0** mL
